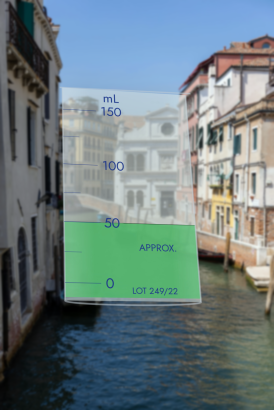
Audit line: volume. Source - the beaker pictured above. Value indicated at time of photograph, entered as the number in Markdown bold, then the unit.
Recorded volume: **50** mL
